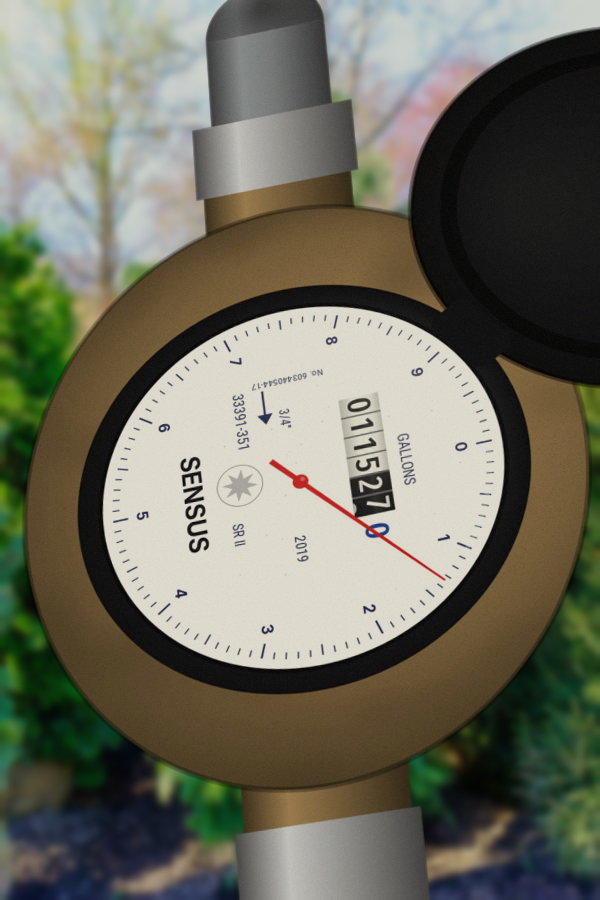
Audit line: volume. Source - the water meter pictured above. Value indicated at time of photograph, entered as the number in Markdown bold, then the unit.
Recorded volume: **115271.3** gal
